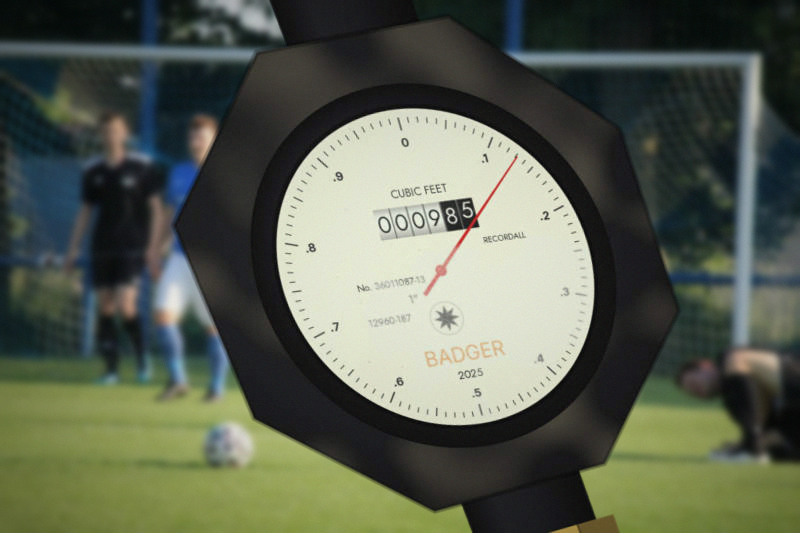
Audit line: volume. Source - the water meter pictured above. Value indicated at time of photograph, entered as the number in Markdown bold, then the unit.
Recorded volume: **985.13** ft³
